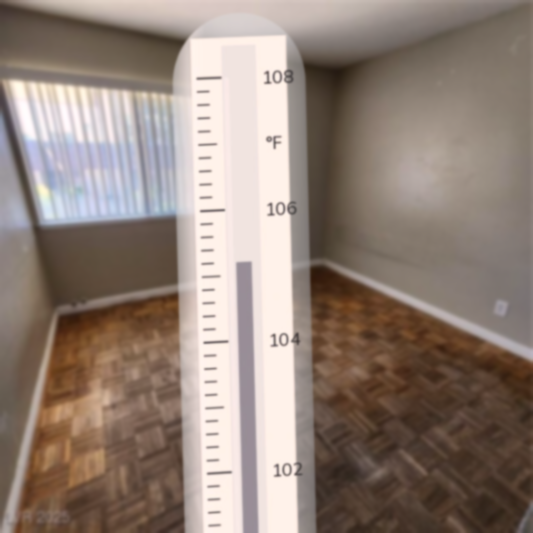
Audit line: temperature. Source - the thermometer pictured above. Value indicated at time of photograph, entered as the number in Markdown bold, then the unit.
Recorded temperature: **105.2** °F
